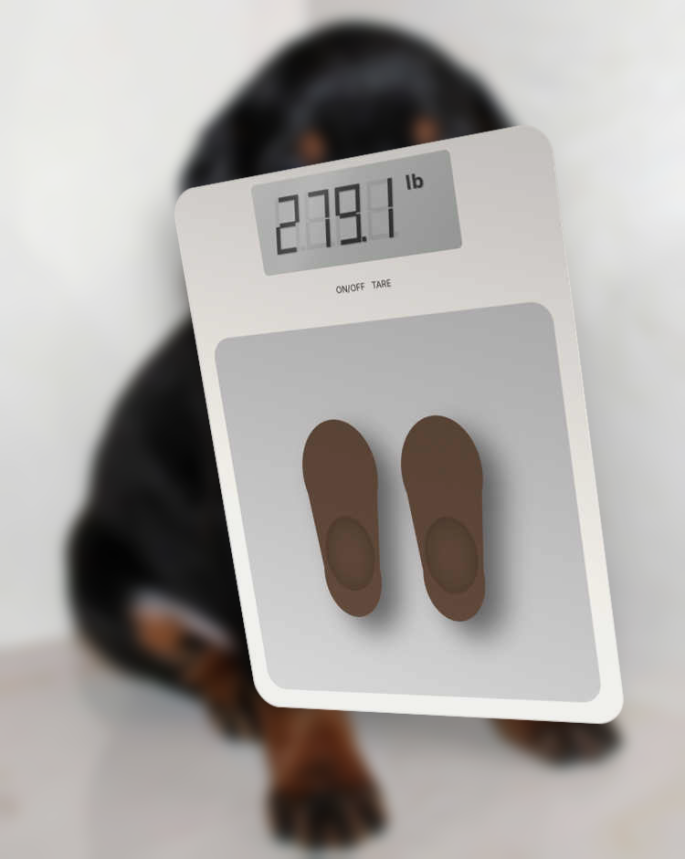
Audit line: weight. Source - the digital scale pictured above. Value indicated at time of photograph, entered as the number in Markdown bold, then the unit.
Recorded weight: **279.1** lb
